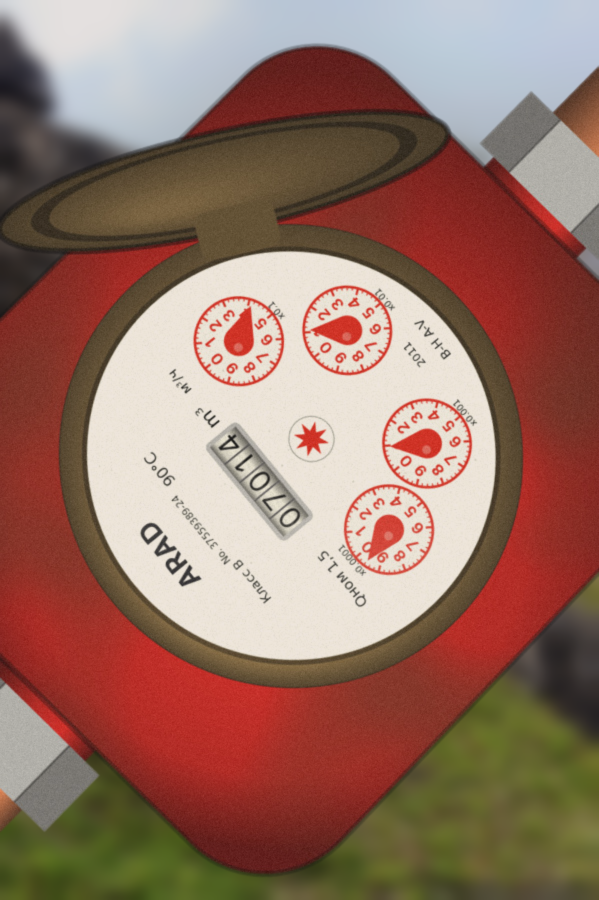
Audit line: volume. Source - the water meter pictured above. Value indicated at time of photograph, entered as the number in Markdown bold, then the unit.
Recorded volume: **7014.4109** m³
